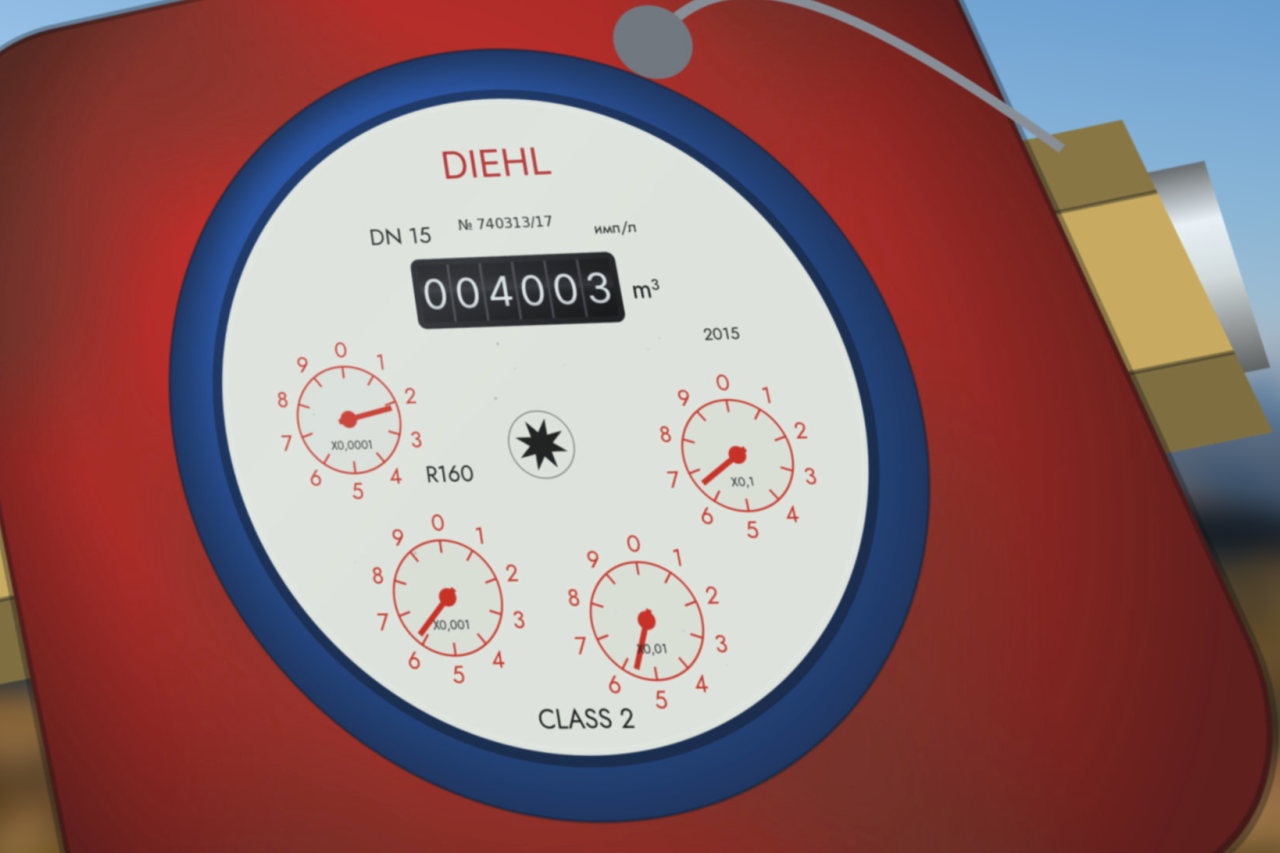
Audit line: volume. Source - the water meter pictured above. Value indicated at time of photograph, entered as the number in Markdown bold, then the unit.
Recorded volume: **4003.6562** m³
